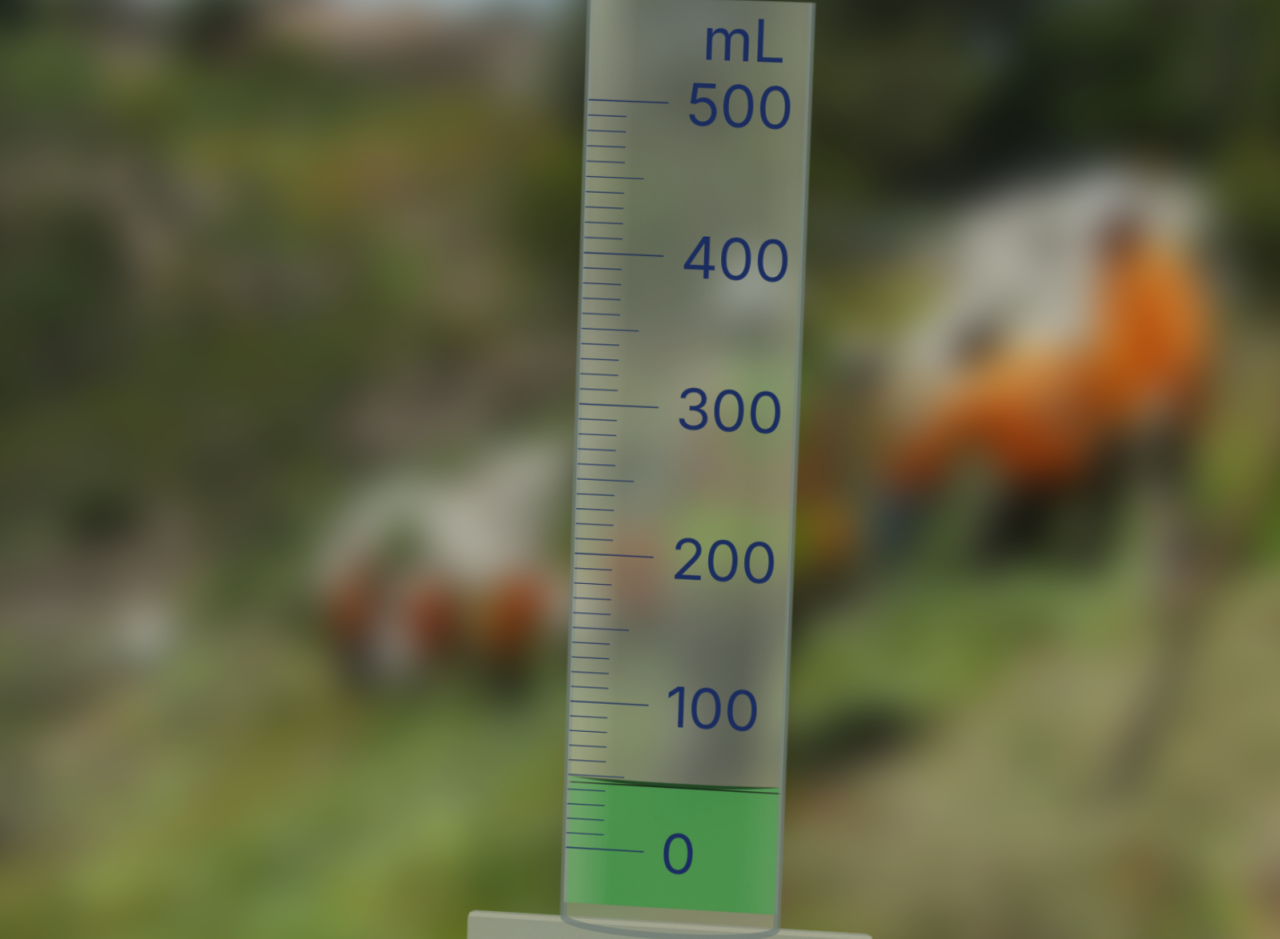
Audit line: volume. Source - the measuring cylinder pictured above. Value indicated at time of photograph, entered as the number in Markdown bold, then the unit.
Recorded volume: **45** mL
